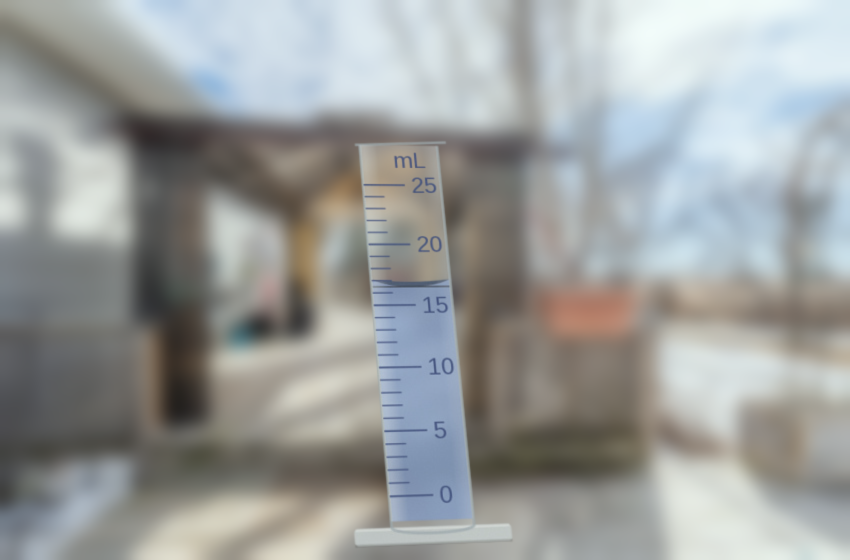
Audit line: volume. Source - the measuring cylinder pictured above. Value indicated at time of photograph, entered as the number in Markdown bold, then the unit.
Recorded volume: **16.5** mL
